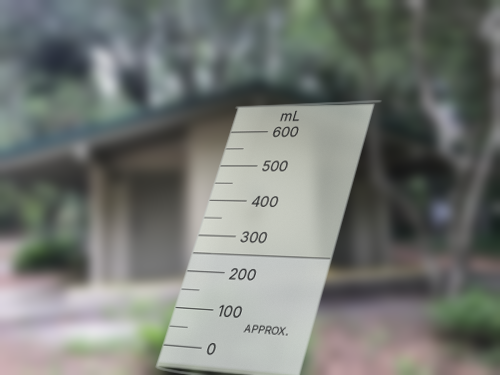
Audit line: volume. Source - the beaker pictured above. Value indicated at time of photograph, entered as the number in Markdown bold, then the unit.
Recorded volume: **250** mL
